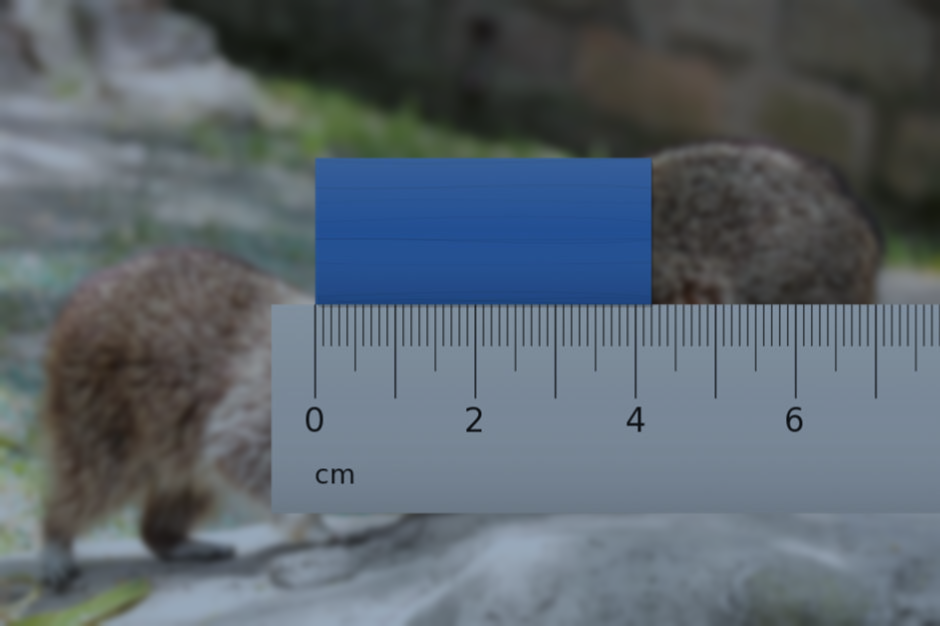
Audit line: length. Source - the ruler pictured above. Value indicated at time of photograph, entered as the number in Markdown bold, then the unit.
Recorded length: **4.2** cm
